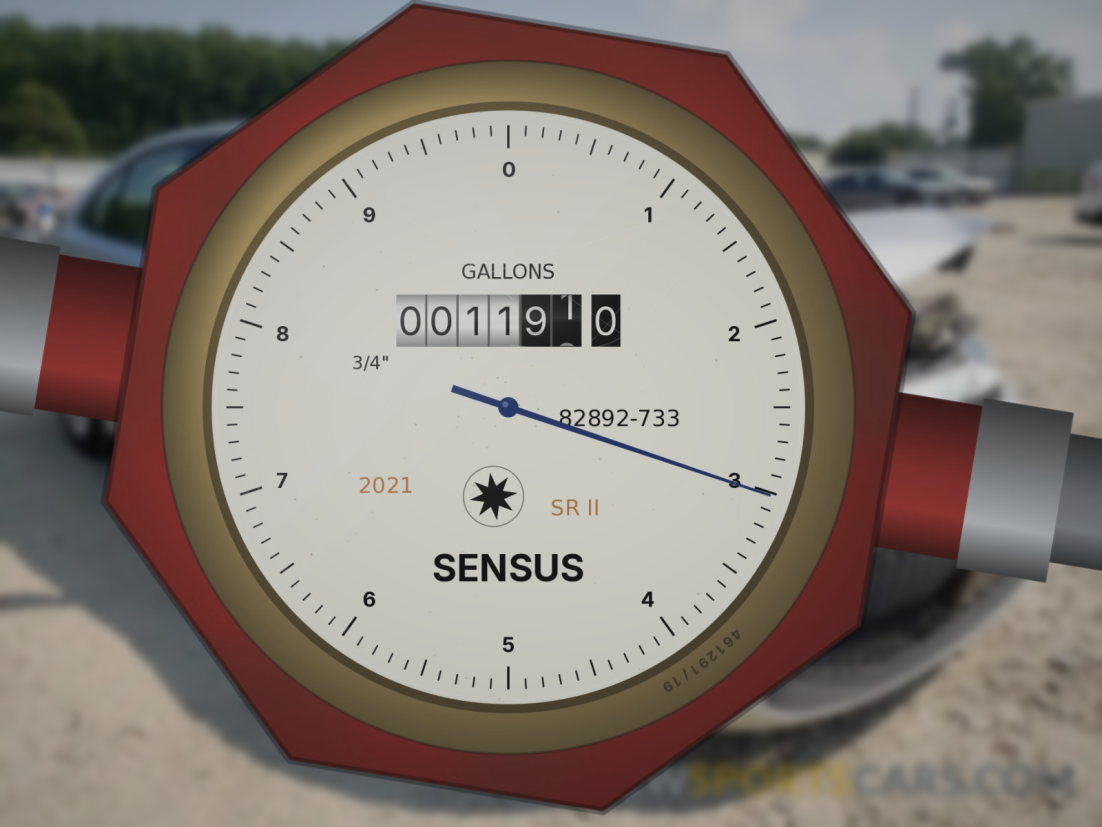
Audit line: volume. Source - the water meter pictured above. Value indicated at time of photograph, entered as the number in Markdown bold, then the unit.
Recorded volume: **11913.0** gal
